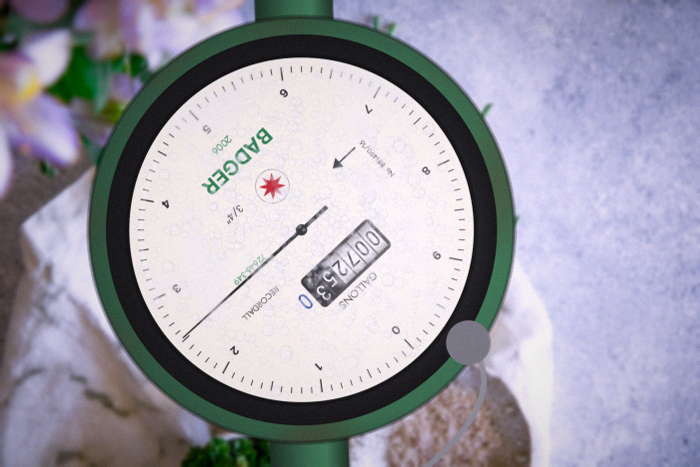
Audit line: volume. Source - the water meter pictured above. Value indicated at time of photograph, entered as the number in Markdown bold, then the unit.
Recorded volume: **72532.5** gal
